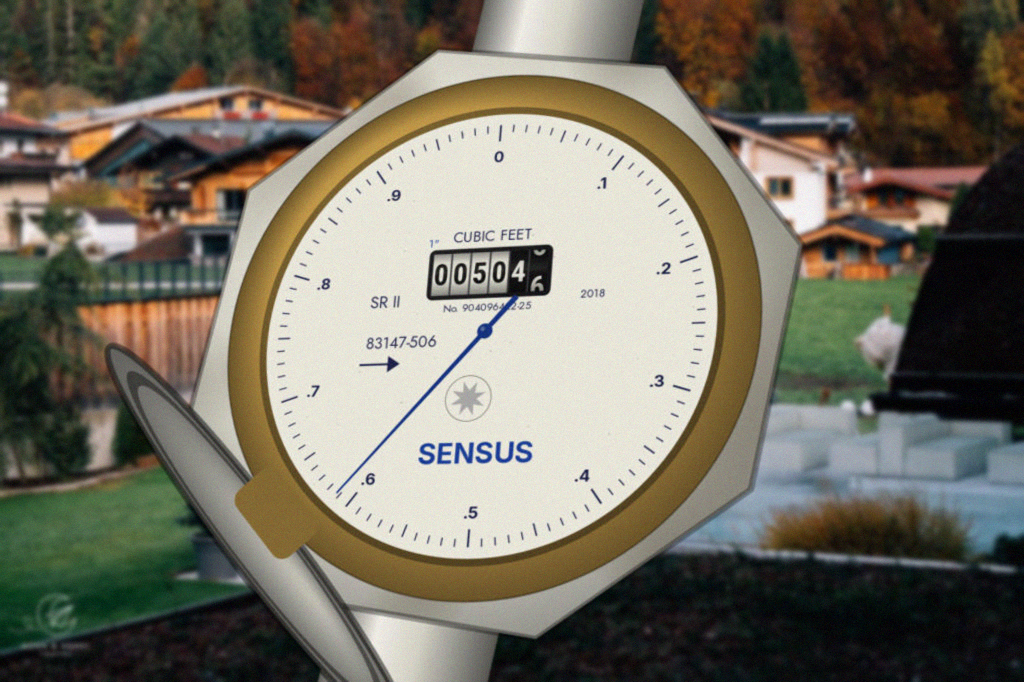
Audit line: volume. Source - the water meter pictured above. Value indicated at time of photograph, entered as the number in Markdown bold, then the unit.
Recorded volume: **5045.61** ft³
